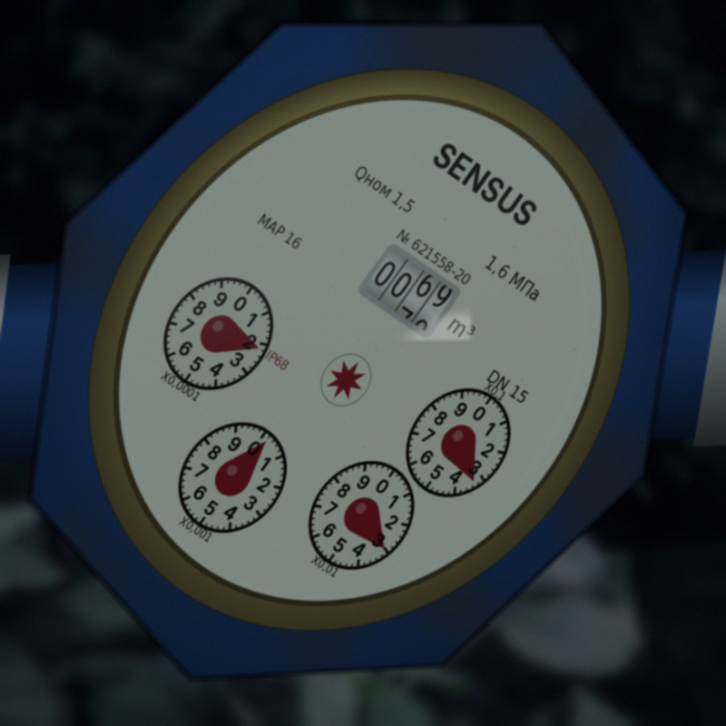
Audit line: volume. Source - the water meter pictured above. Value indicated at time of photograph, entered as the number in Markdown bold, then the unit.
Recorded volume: **69.3302** m³
